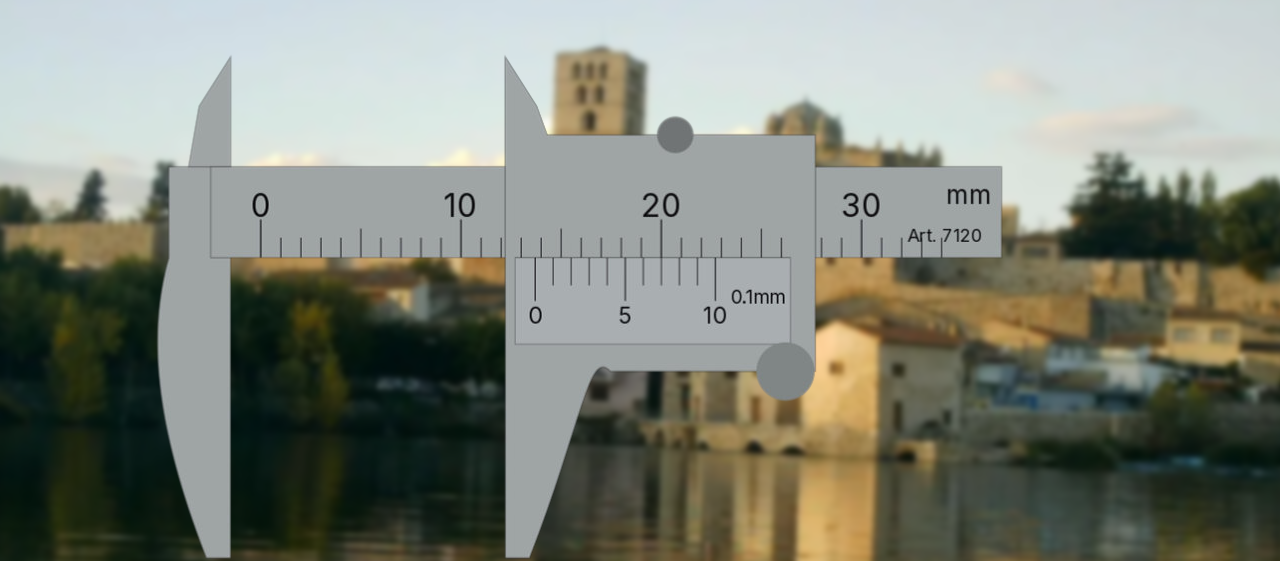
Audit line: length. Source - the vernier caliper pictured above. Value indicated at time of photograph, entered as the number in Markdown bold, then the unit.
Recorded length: **13.7** mm
